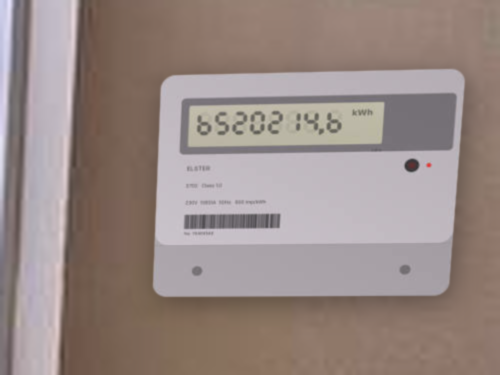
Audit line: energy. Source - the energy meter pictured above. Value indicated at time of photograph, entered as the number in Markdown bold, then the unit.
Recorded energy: **6520214.6** kWh
